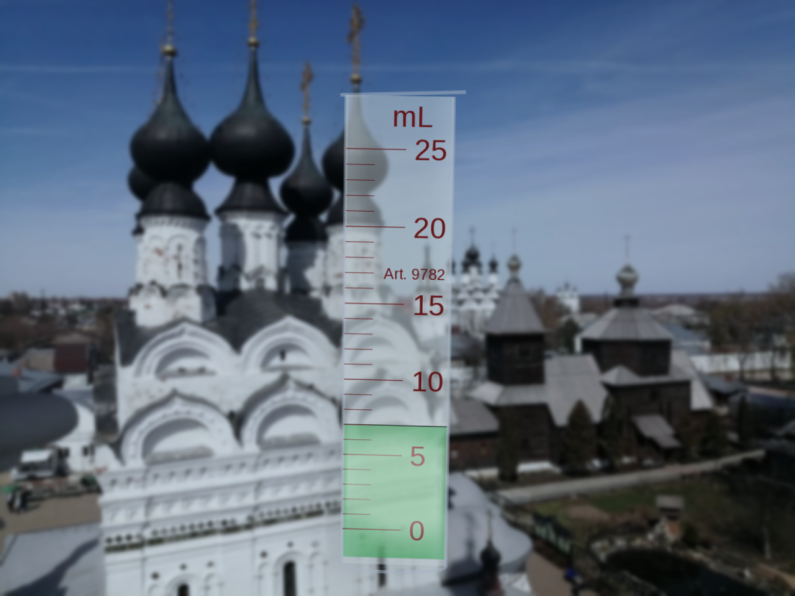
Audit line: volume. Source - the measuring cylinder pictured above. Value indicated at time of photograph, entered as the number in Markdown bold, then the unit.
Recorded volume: **7** mL
